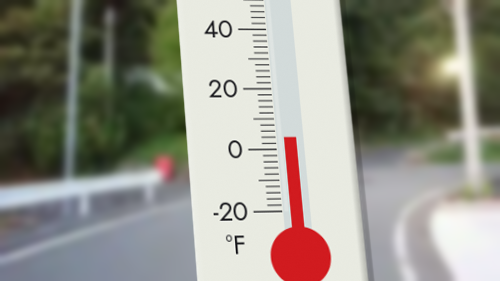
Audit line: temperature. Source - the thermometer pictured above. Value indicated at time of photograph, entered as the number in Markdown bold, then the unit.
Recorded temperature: **4** °F
